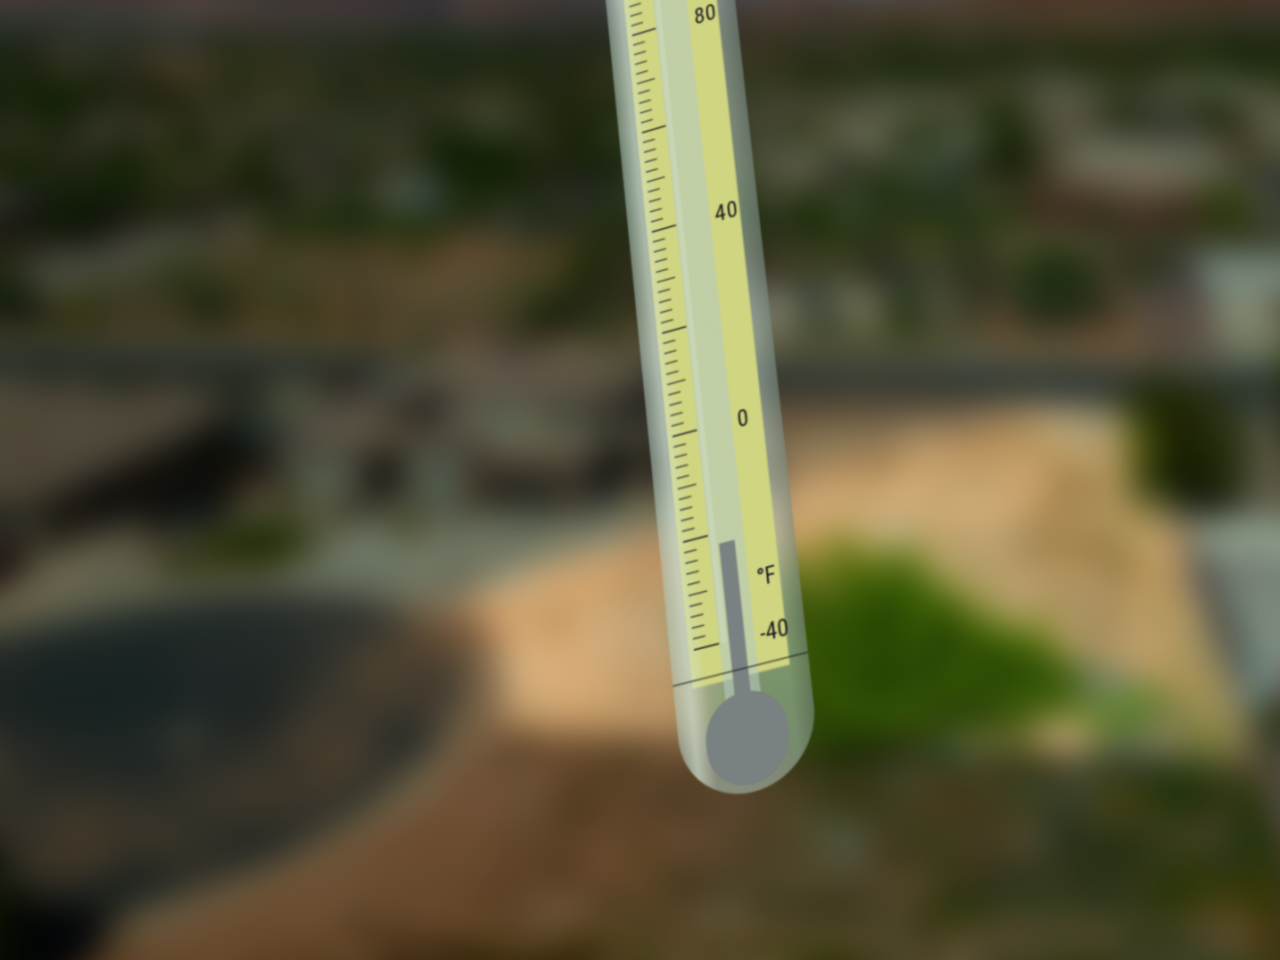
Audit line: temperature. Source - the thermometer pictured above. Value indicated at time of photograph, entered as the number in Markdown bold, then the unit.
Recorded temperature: **-22** °F
